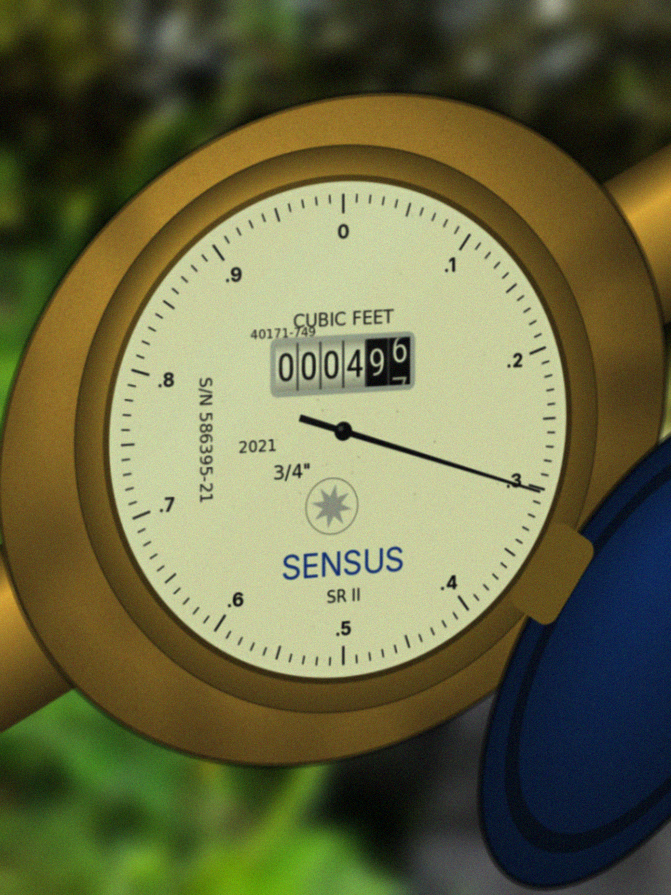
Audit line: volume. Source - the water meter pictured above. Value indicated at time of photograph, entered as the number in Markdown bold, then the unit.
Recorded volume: **496.30** ft³
